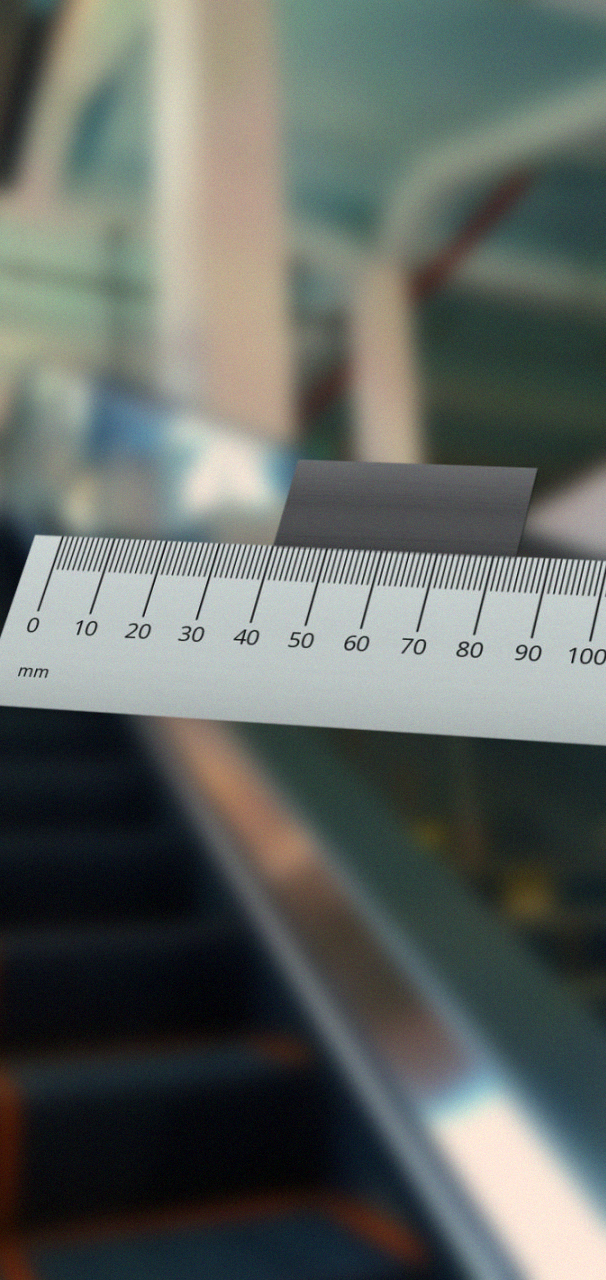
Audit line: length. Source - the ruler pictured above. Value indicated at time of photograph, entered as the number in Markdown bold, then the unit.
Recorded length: **44** mm
